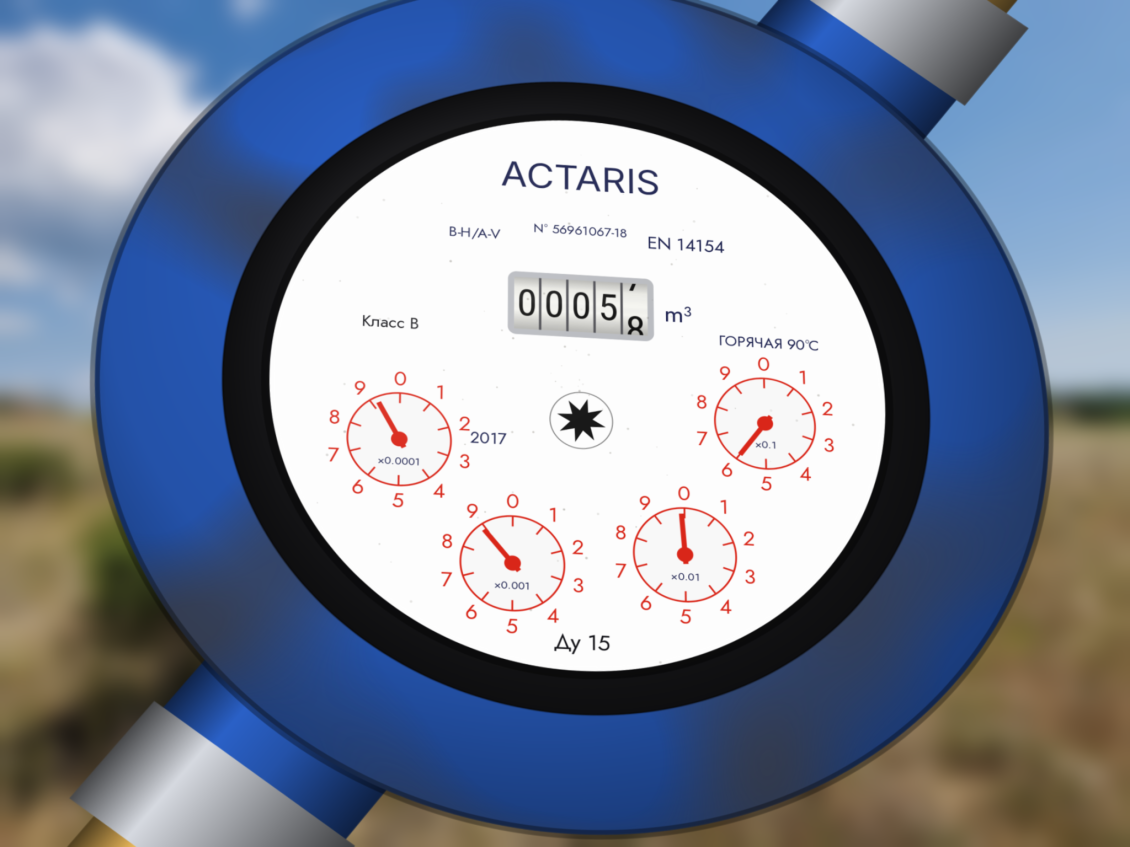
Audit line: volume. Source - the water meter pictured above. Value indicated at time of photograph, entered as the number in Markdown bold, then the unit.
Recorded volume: **57.5989** m³
